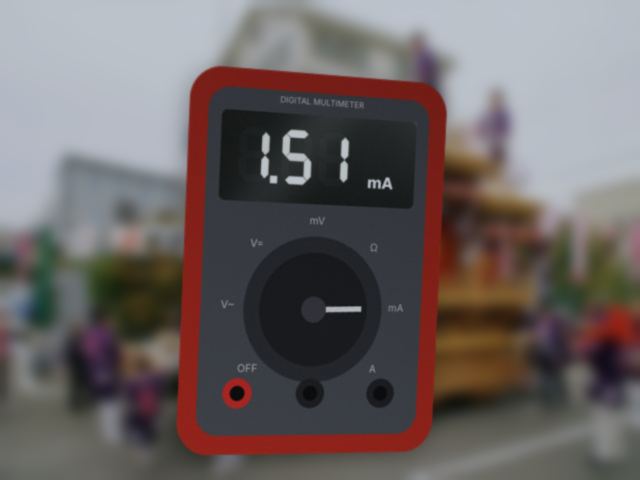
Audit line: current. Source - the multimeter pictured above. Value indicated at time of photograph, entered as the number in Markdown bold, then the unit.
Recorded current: **1.51** mA
